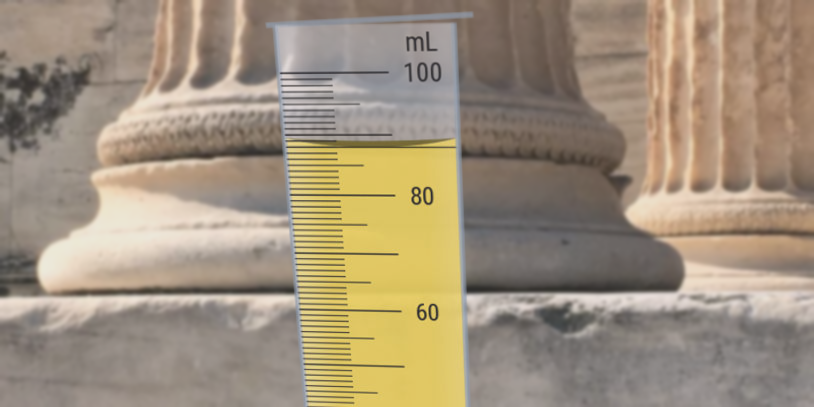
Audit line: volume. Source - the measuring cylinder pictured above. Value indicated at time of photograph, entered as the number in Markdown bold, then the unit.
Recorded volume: **88** mL
